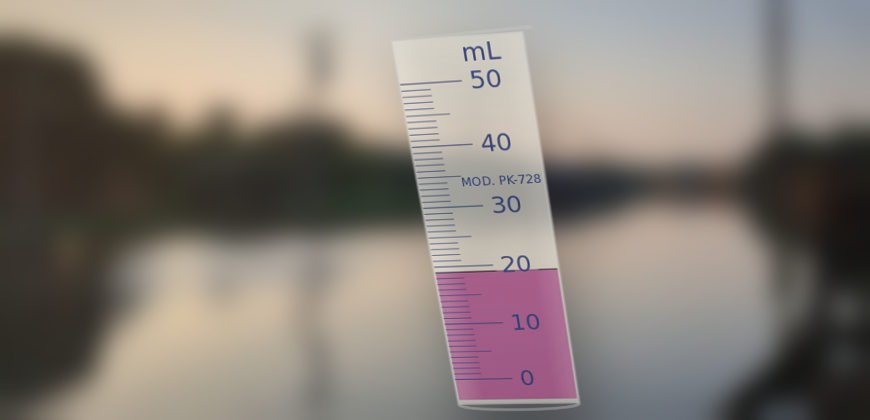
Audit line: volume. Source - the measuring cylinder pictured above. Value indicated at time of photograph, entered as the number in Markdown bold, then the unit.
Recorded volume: **19** mL
